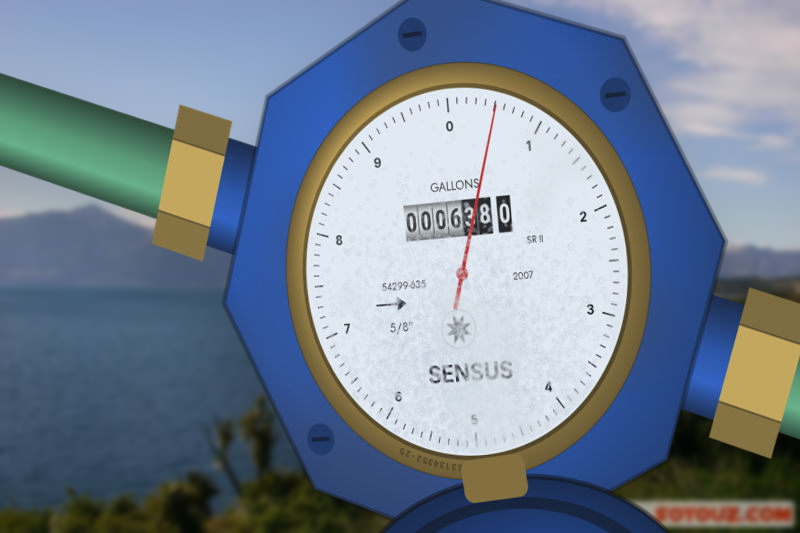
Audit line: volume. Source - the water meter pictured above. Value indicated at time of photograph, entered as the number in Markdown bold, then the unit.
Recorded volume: **6380.5** gal
